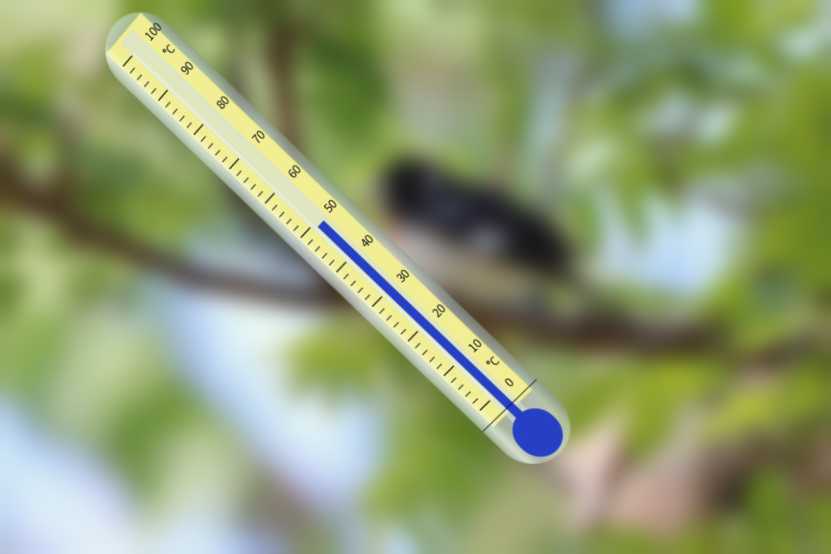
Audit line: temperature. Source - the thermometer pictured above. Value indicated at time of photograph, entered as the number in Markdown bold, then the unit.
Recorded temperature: **49** °C
